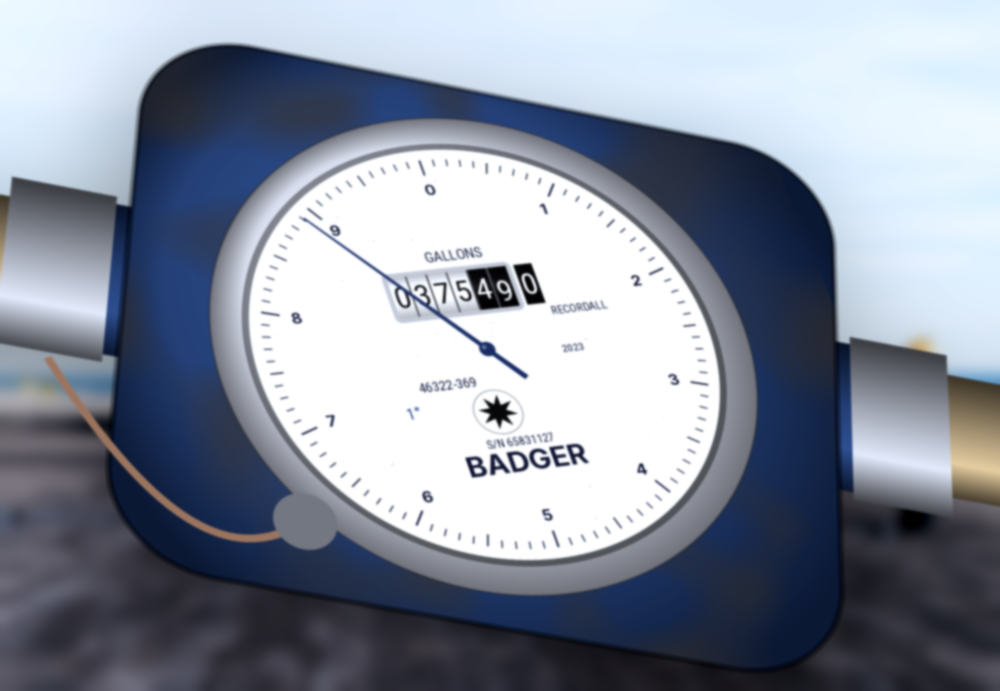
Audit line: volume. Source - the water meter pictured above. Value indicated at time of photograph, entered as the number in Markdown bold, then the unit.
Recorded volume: **375488.9** gal
